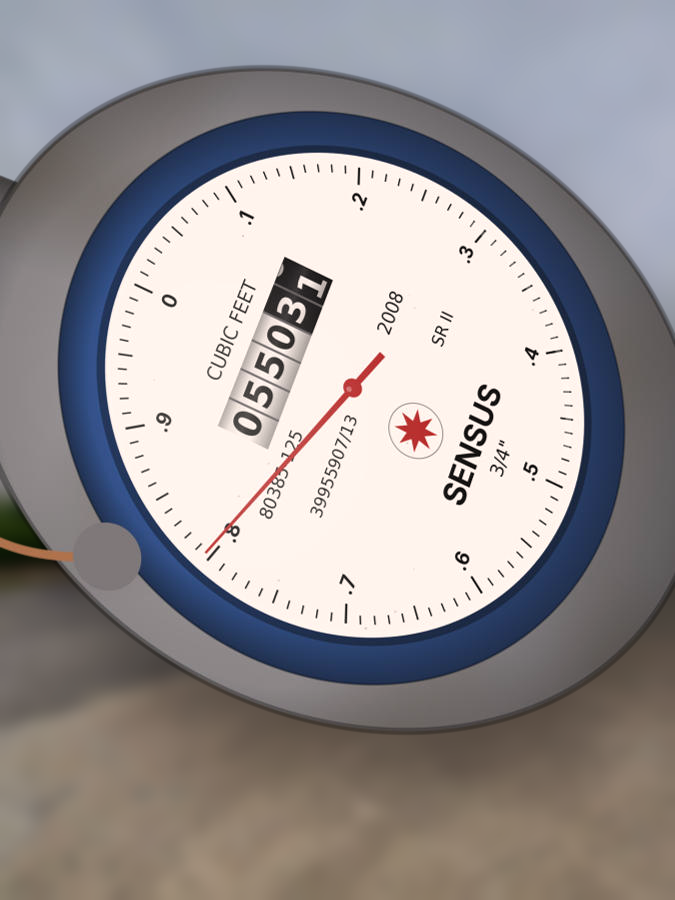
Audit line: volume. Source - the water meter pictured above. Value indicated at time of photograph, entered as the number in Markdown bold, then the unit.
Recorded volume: **55030.80** ft³
